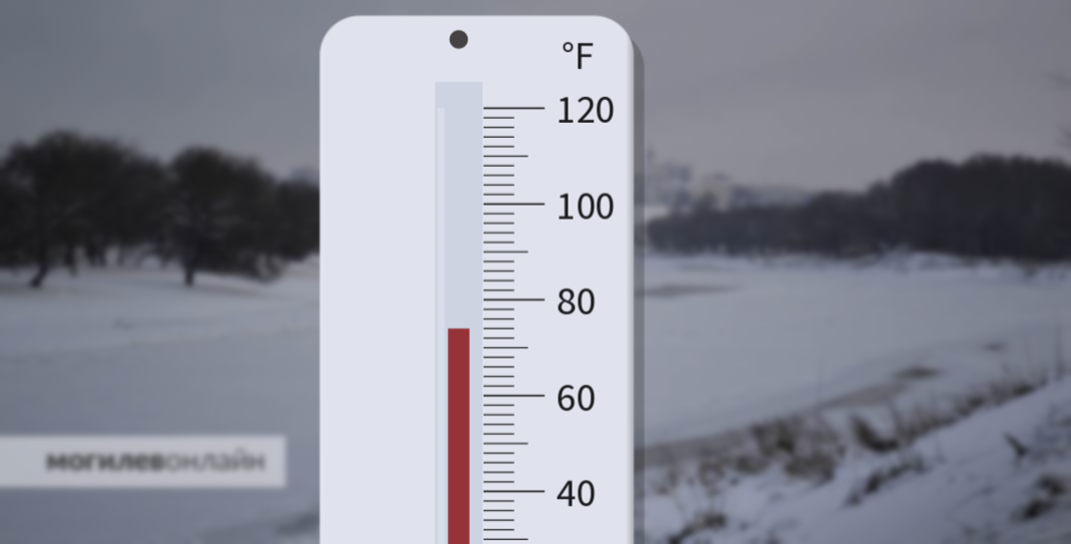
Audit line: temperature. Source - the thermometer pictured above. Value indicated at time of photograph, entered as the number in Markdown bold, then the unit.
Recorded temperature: **74** °F
